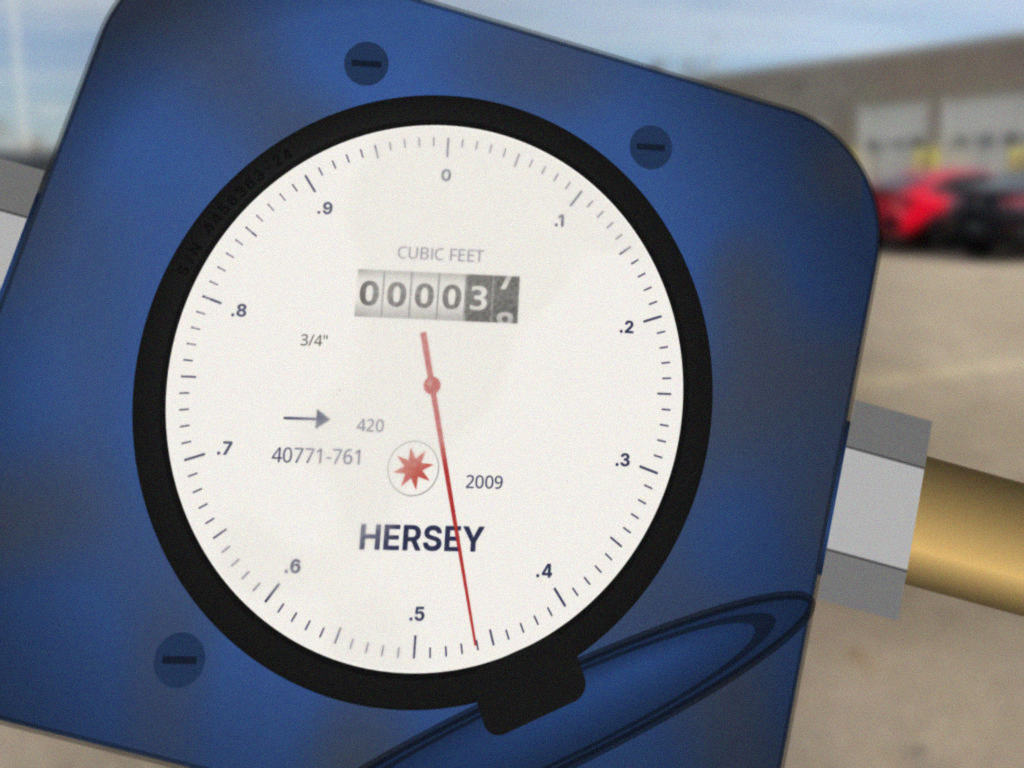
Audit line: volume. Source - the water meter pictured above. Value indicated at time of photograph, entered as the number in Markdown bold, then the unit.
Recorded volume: **37.46** ft³
